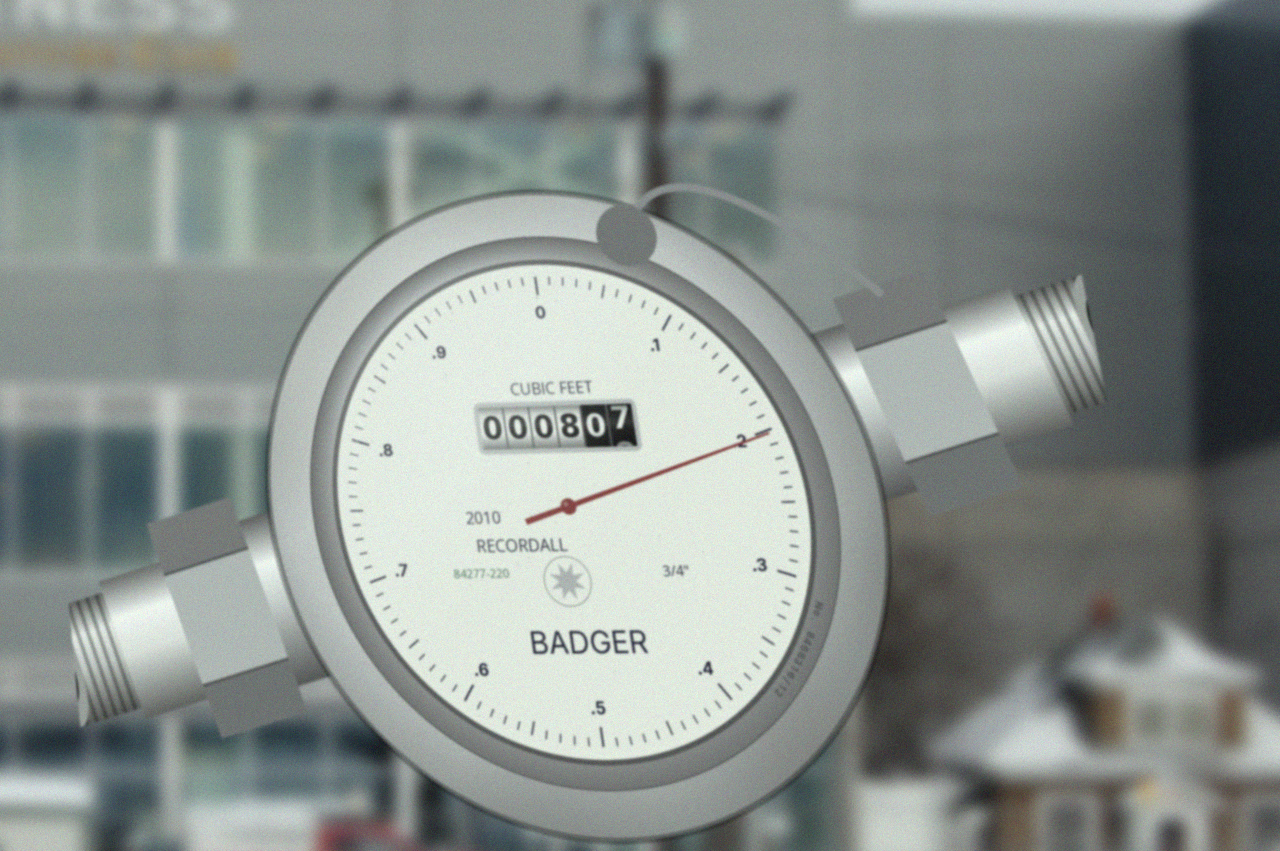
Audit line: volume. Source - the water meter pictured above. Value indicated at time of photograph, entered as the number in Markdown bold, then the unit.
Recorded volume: **807.20** ft³
